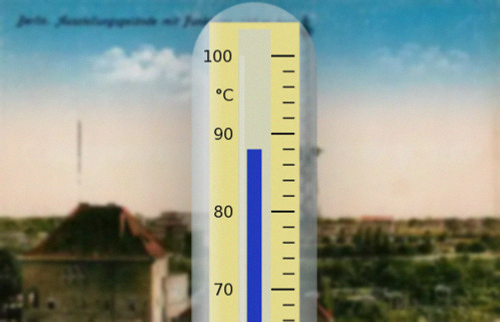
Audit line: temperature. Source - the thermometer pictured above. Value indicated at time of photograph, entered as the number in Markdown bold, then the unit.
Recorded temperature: **88** °C
